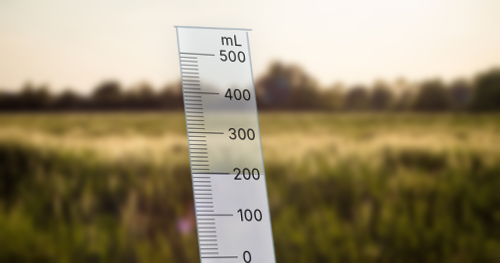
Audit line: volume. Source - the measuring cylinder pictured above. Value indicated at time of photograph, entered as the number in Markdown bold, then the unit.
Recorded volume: **200** mL
